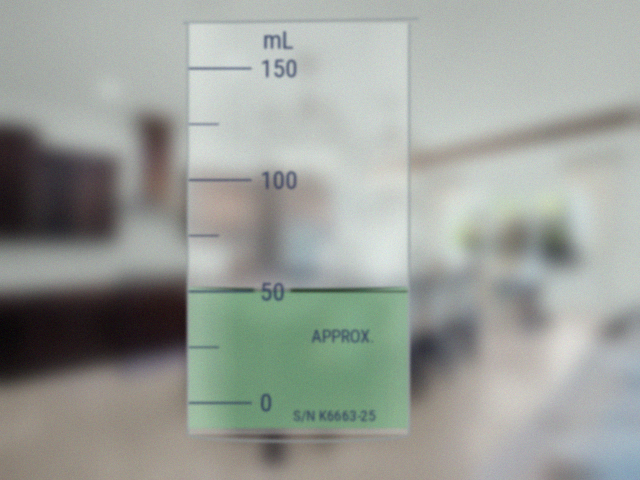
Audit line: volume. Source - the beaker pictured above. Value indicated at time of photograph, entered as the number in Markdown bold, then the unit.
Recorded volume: **50** mL
